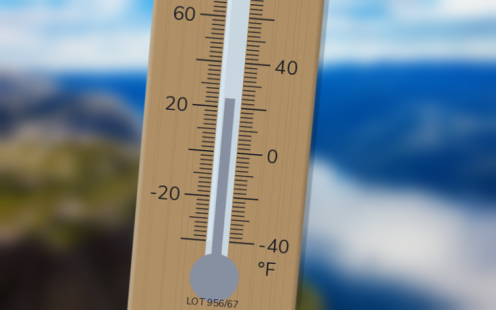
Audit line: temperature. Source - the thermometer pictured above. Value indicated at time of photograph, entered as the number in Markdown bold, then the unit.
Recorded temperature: **24** °F
